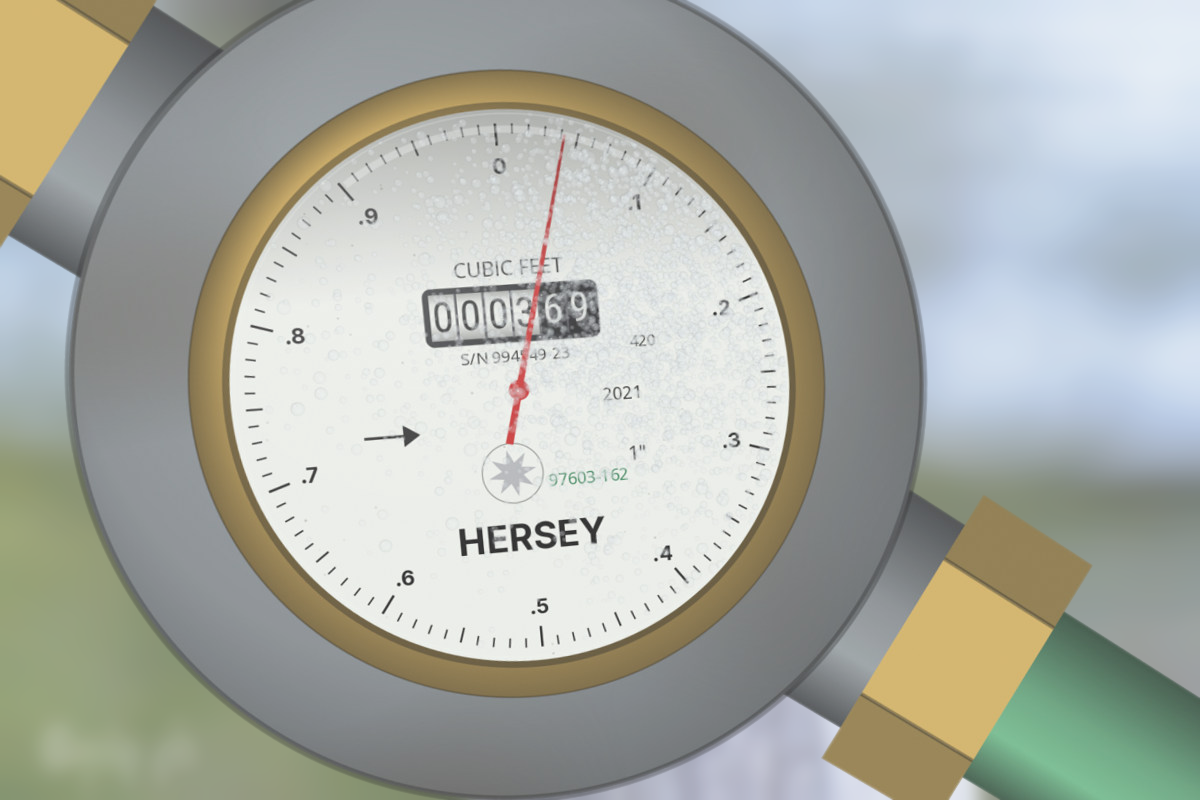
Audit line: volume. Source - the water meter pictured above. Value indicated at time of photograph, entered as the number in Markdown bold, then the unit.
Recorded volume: **369.04** ft³
